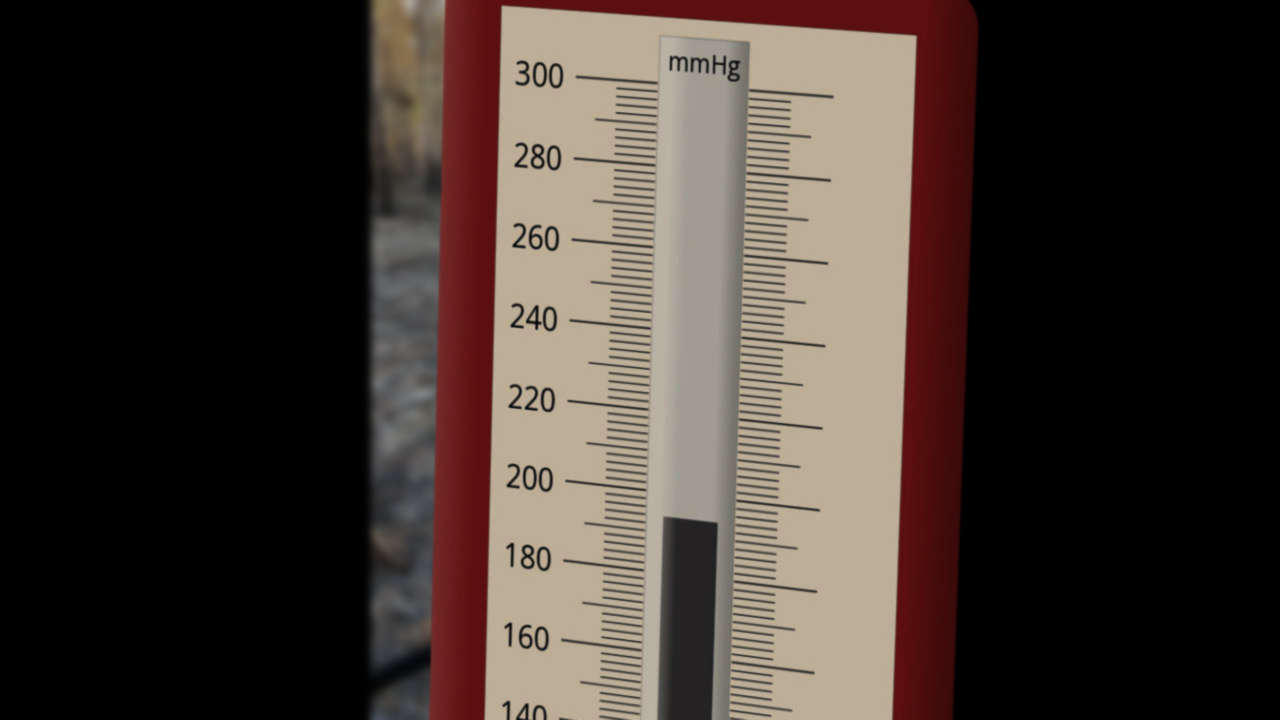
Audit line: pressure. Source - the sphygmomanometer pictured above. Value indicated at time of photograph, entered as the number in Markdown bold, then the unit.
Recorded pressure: **194** mmHg
